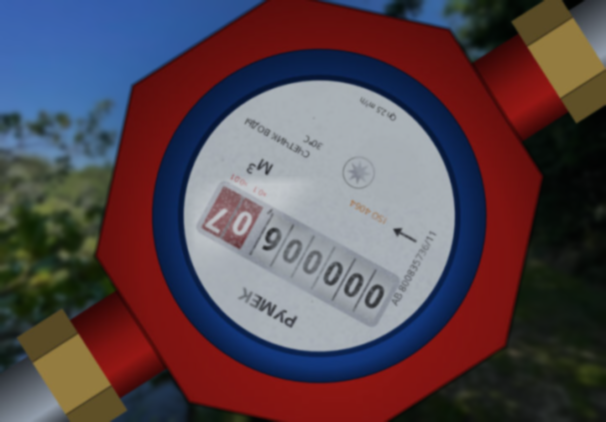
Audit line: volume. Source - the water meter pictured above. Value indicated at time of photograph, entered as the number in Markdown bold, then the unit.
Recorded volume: **6.07** m³
